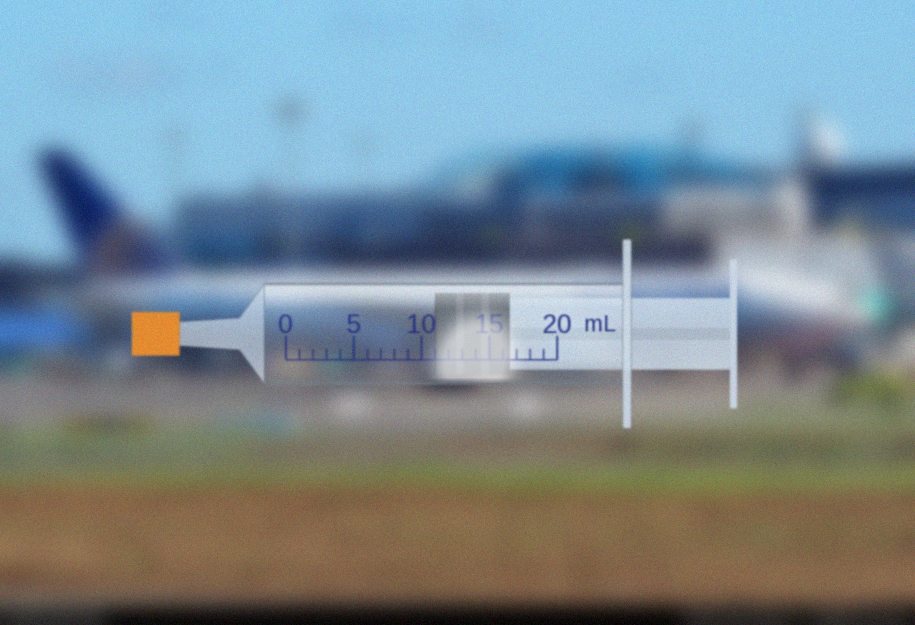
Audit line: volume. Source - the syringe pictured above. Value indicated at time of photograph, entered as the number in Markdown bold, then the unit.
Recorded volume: **11** mL
